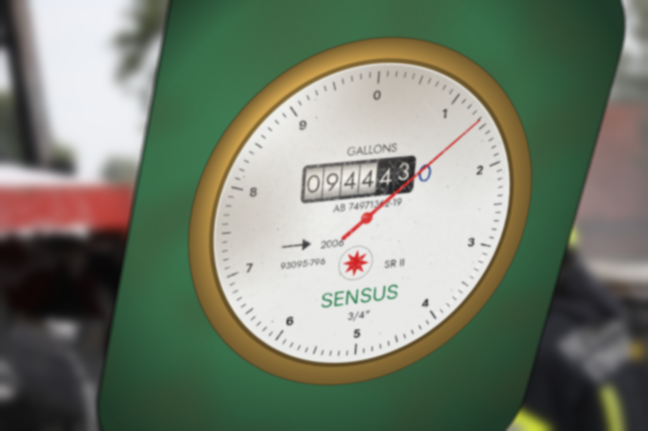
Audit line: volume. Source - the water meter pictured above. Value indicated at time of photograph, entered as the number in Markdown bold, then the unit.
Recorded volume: **944431.4** gal
